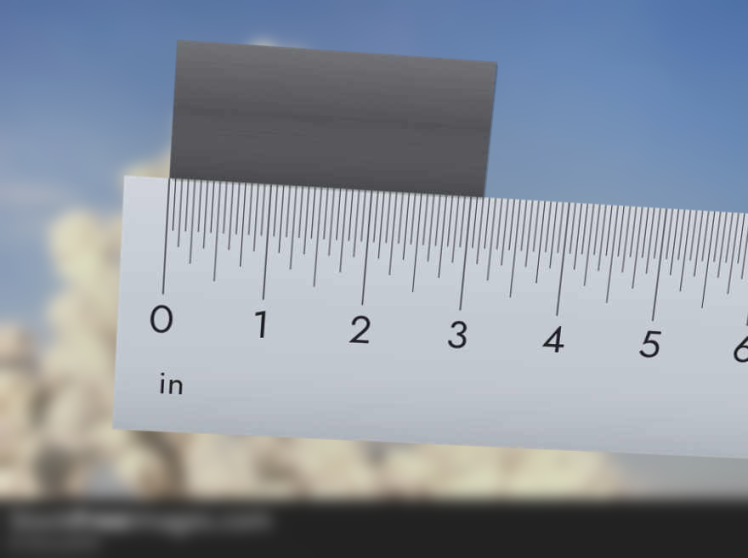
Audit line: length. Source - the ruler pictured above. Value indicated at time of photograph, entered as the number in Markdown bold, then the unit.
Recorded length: **3.125** in
